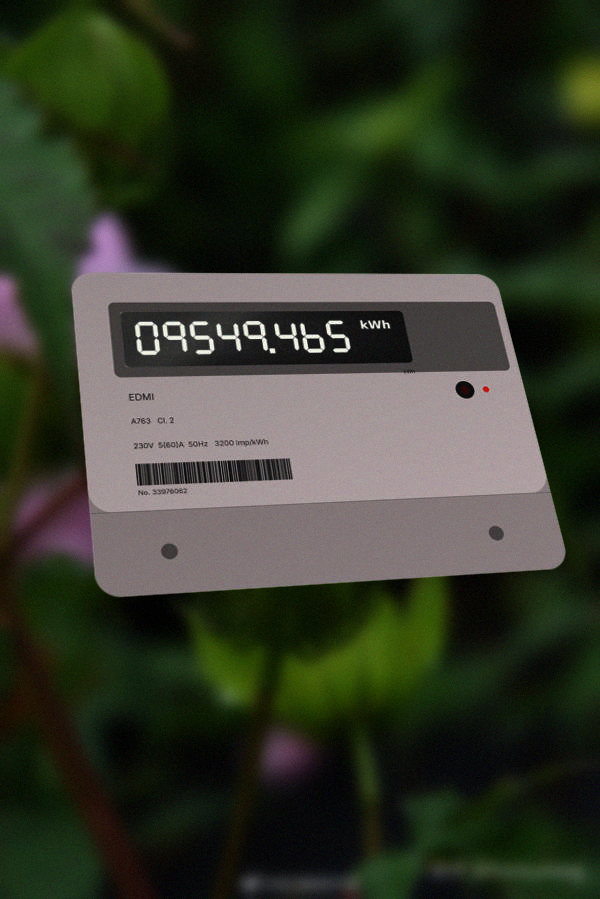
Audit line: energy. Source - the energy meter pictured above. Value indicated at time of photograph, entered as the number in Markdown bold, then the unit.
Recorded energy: **9549.465** kWh
